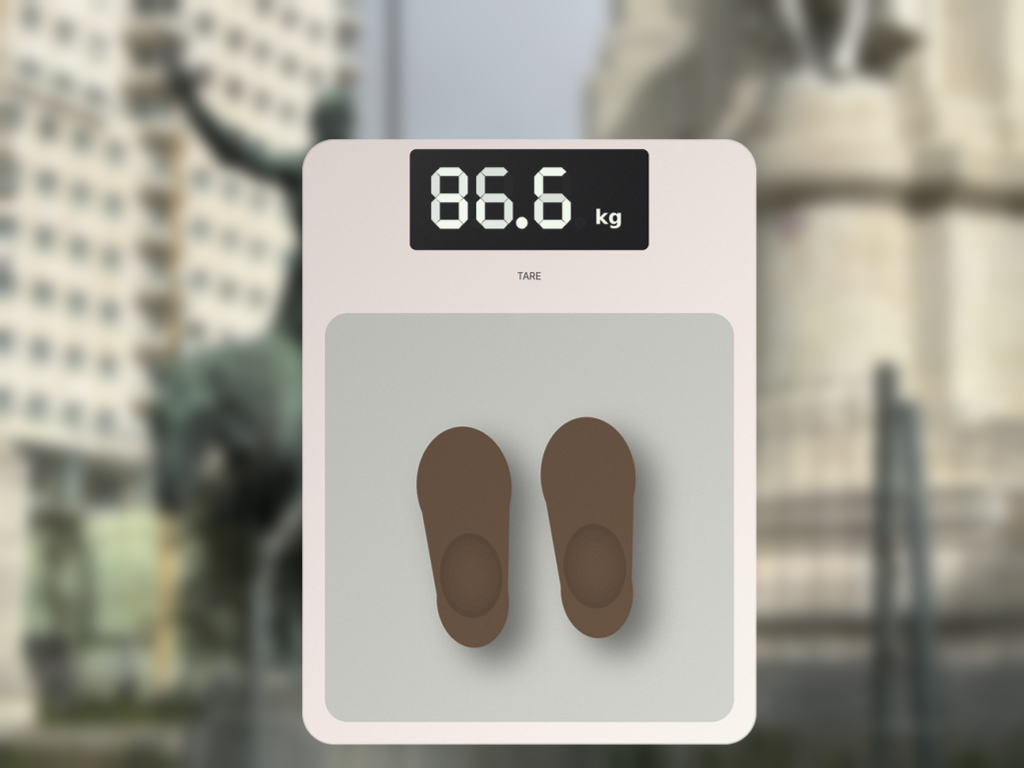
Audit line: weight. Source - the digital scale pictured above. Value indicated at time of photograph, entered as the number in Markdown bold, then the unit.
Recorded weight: **86.6** kg
